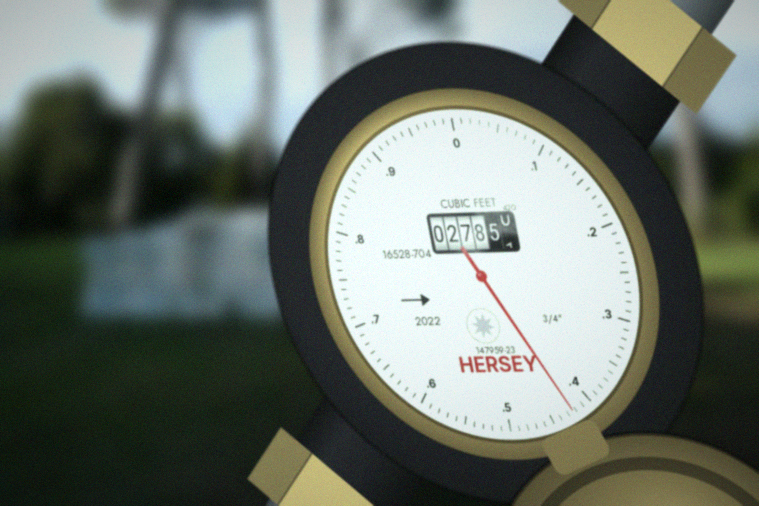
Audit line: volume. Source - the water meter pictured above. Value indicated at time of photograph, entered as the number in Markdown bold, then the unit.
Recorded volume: **27850.42** ft³
